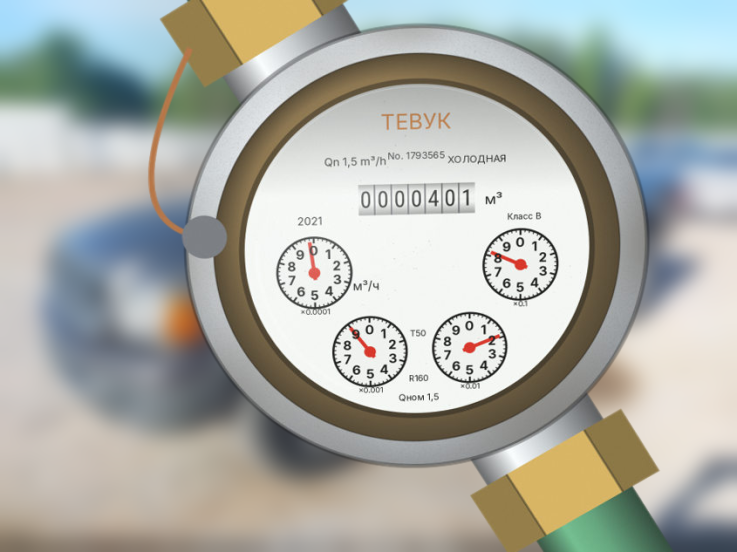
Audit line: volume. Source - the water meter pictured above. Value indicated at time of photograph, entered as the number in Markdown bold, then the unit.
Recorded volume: **401.8189** m³
